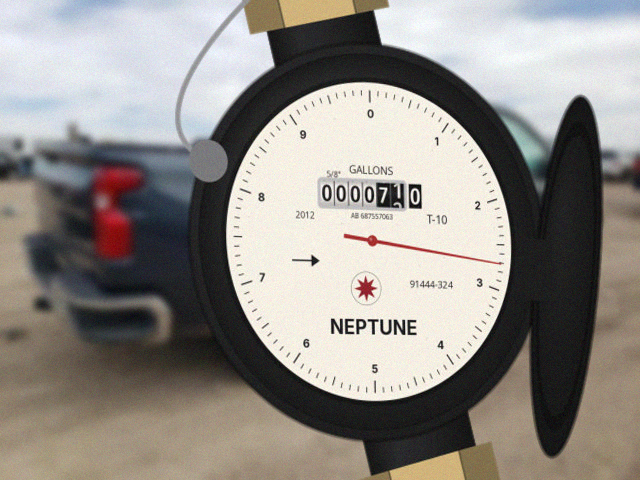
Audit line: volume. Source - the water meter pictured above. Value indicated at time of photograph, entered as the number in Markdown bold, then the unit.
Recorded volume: **712.7** gal
